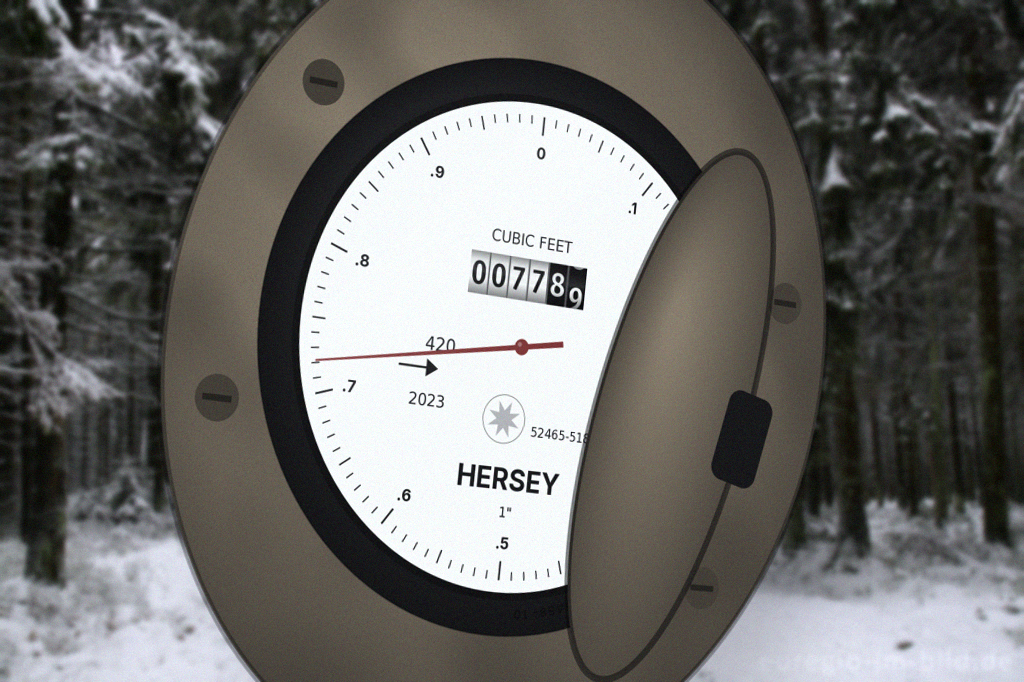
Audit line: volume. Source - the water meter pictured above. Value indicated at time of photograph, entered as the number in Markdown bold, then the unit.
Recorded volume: **7788.72** ft³
